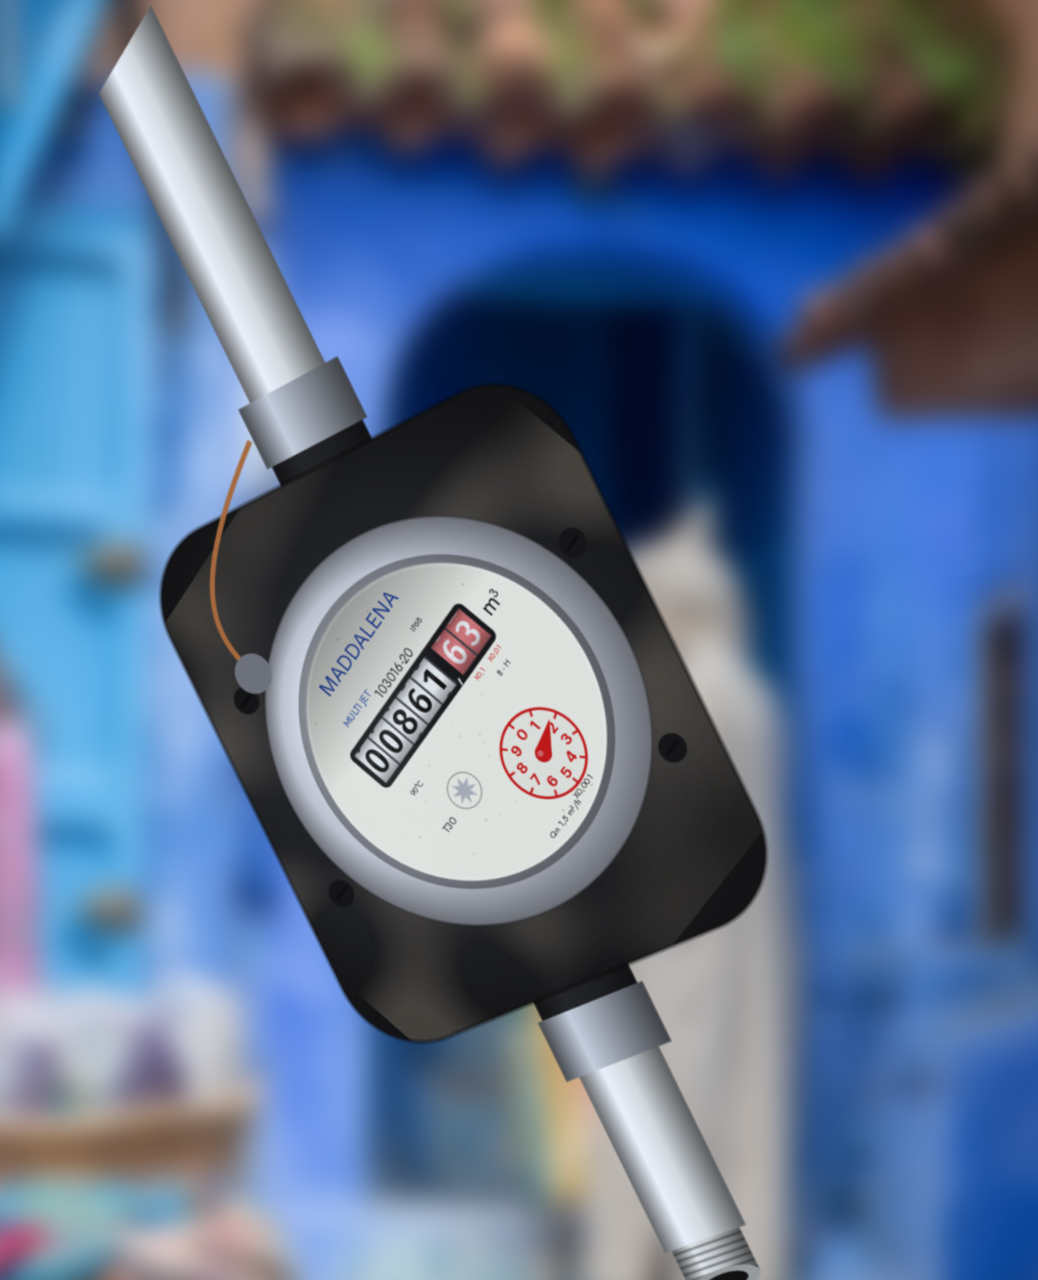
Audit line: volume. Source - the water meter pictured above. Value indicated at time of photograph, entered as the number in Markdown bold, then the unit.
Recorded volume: **861.631** m³
